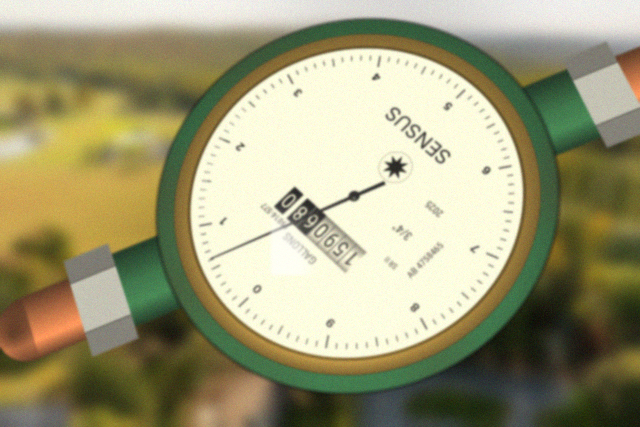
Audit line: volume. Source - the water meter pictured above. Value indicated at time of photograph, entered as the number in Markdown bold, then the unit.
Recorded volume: **1590680.6** gal
